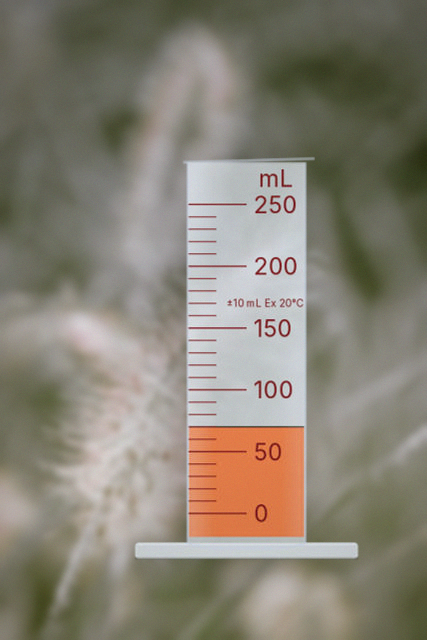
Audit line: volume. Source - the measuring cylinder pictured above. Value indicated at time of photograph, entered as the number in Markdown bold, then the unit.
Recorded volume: **70** mL
